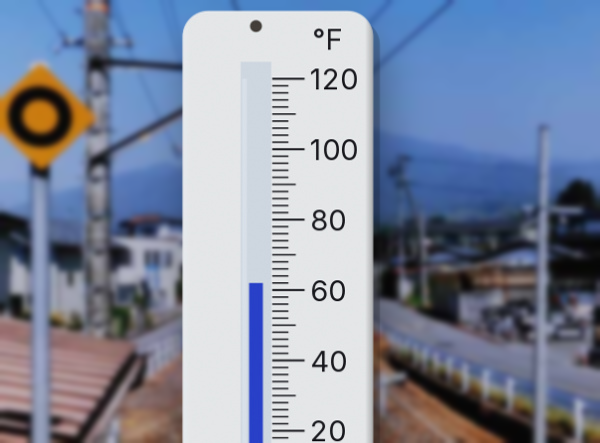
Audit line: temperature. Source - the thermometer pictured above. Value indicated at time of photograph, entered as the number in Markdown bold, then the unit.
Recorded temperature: **62** °F
